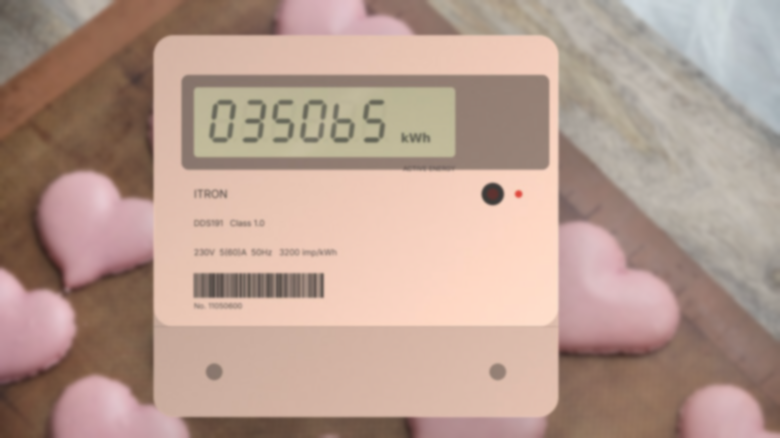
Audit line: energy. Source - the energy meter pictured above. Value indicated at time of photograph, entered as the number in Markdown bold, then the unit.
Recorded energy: **35065** kWh
